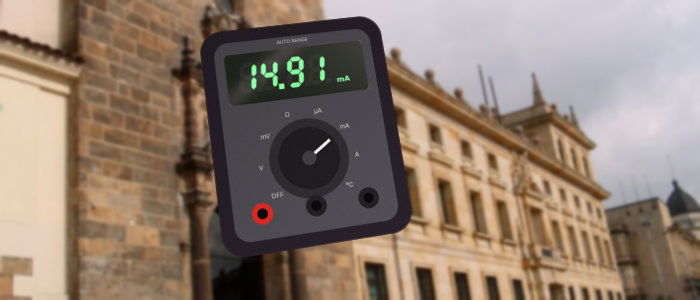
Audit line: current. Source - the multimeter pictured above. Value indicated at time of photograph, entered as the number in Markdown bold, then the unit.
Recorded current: **14.91** mA
